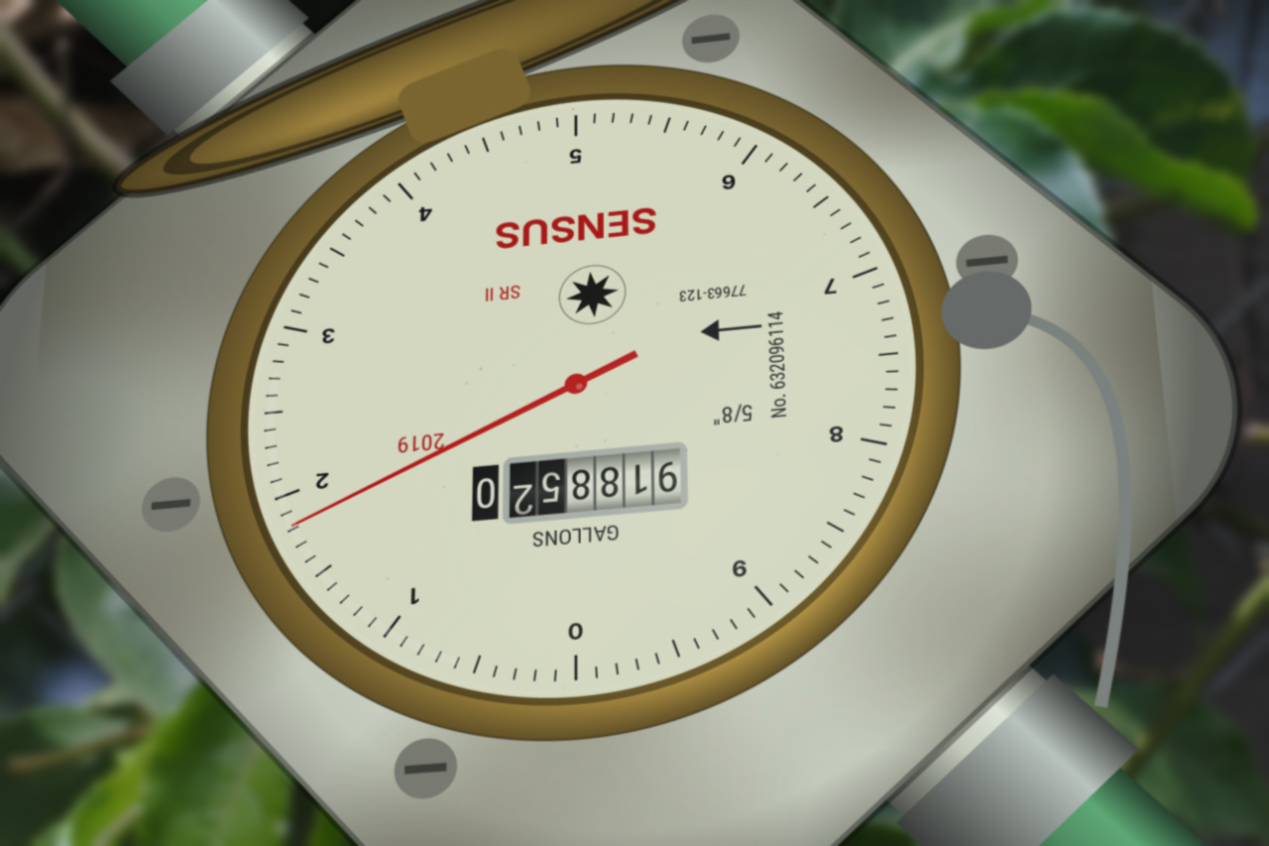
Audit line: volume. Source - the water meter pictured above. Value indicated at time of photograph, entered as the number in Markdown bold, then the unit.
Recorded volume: **9188521.8** gal
